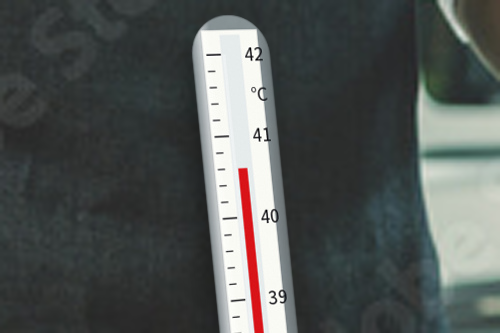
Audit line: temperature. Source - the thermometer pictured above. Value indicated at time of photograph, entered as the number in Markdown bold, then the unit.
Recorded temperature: **40.6** °C
